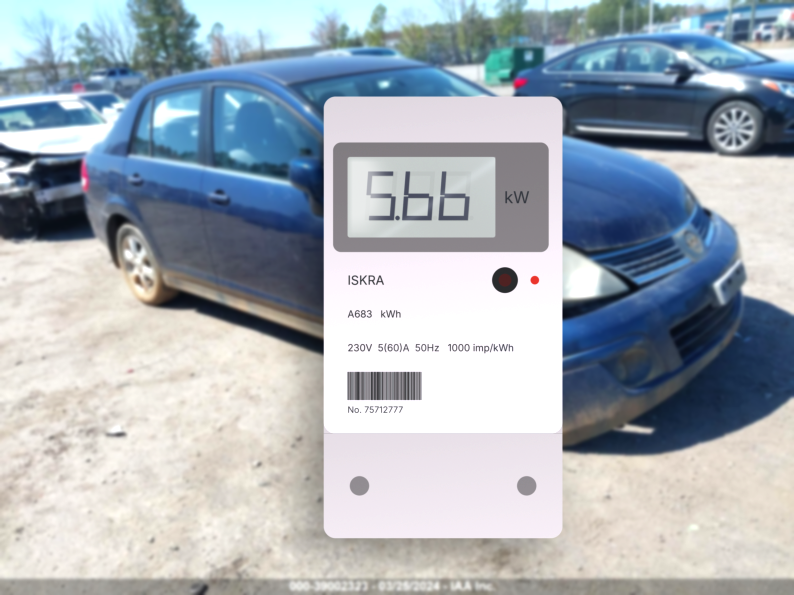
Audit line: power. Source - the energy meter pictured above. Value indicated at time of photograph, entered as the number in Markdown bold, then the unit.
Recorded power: **5.66** kW
